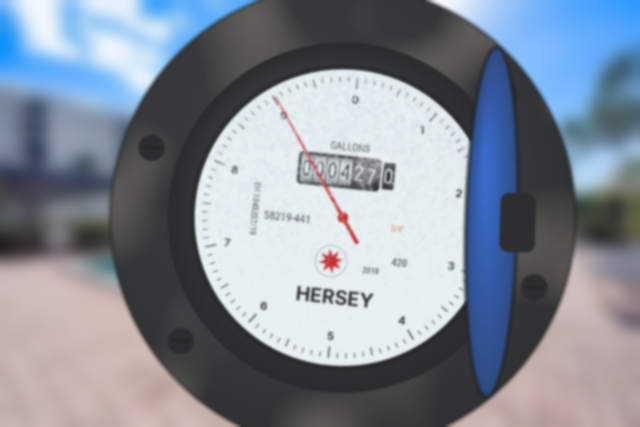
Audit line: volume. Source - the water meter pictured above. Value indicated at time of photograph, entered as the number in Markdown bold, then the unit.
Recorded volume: **4269.0** gal
